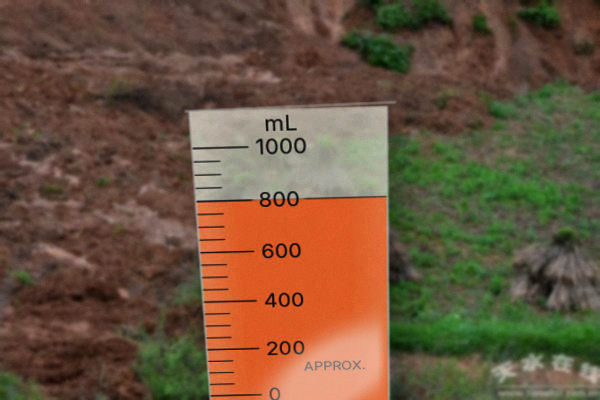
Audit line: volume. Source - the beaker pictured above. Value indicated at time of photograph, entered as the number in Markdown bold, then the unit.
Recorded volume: **800** mL
